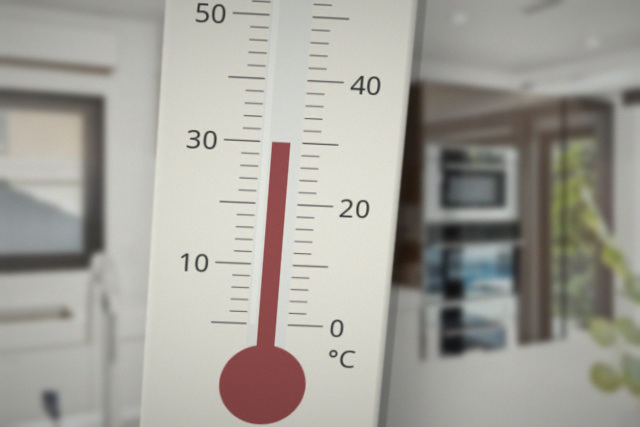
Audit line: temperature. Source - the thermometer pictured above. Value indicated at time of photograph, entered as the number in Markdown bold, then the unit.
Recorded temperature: **30** °C
